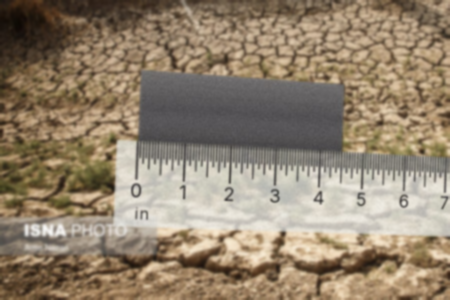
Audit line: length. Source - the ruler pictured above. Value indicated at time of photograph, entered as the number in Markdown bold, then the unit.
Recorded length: **4.5** in
